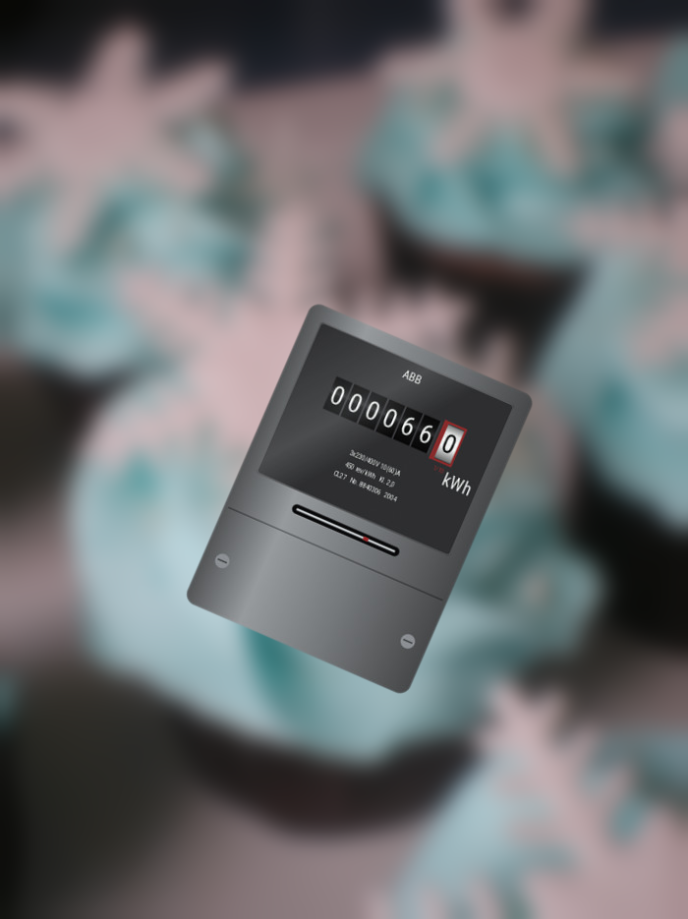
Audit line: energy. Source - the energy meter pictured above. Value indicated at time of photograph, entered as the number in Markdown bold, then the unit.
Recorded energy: **66.0** kWh
